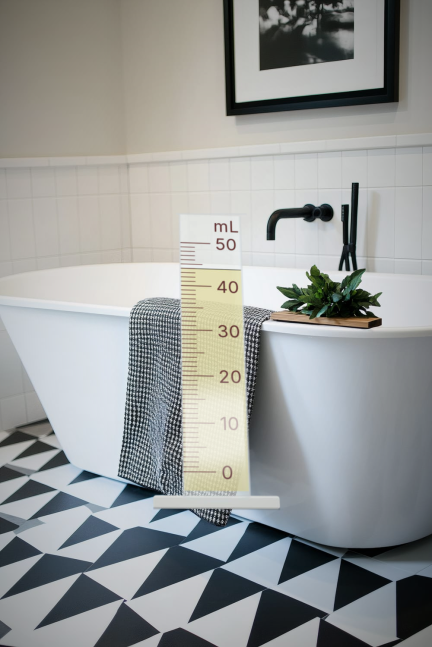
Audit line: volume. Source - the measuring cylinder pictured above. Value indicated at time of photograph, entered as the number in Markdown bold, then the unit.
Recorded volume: **44** mL
